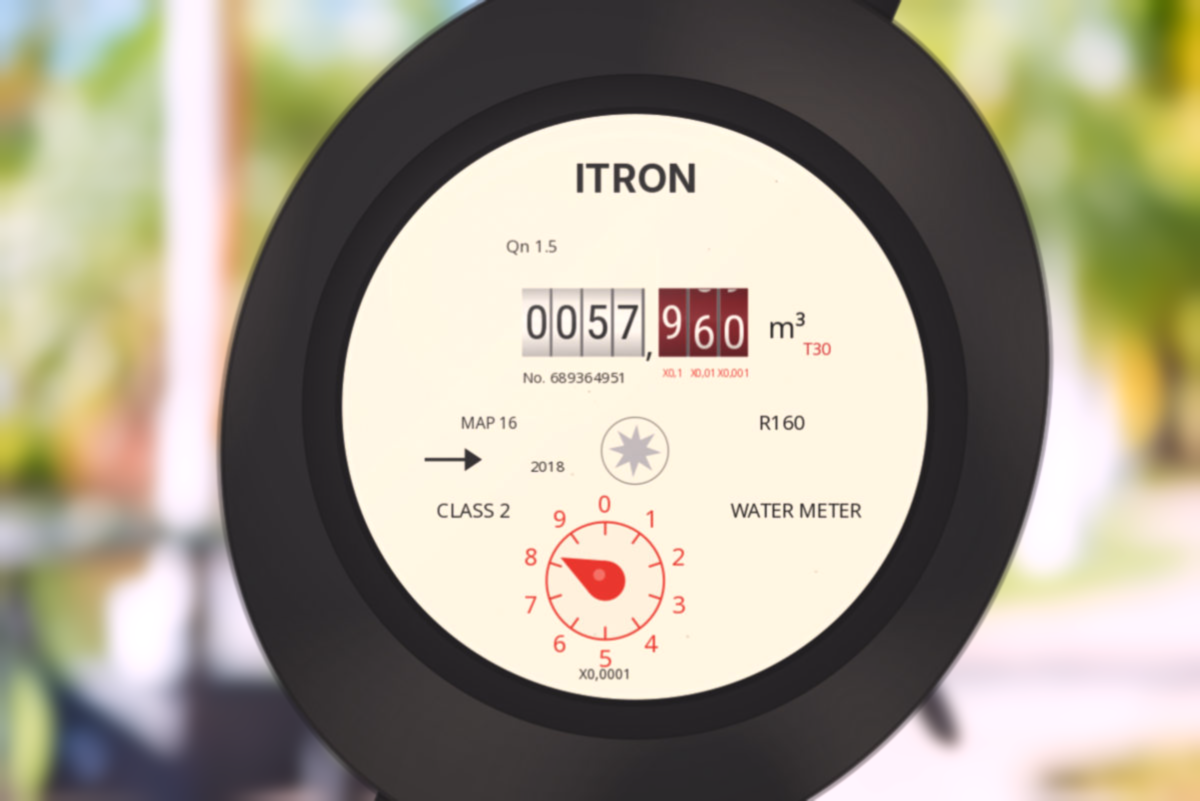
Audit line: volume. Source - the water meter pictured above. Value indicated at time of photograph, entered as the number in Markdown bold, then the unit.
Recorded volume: **57.9598** m³
